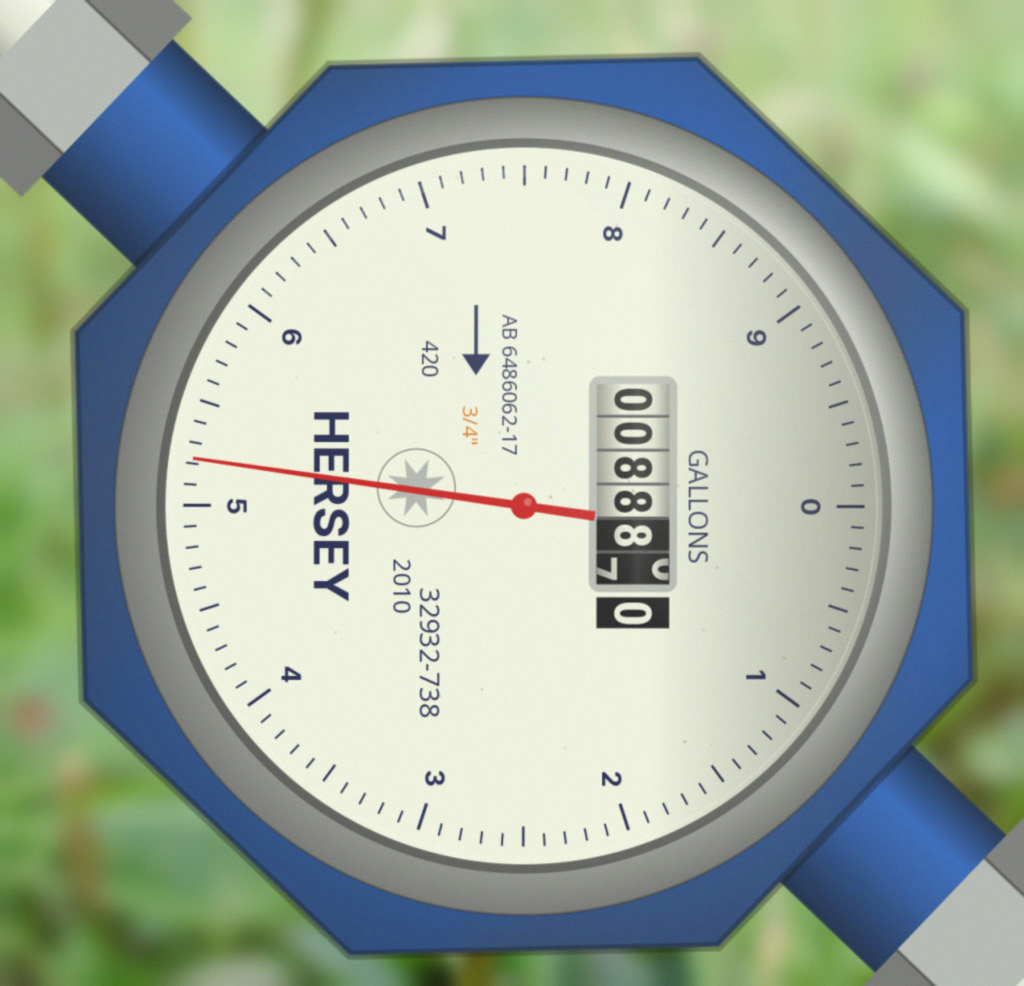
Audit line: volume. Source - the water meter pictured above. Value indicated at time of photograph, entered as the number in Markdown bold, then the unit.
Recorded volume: **88865.2** gal
